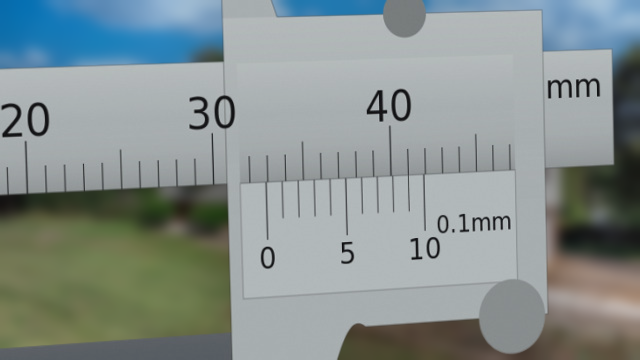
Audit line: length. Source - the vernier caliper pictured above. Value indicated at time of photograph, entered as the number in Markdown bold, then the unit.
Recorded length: **32.9** mm
